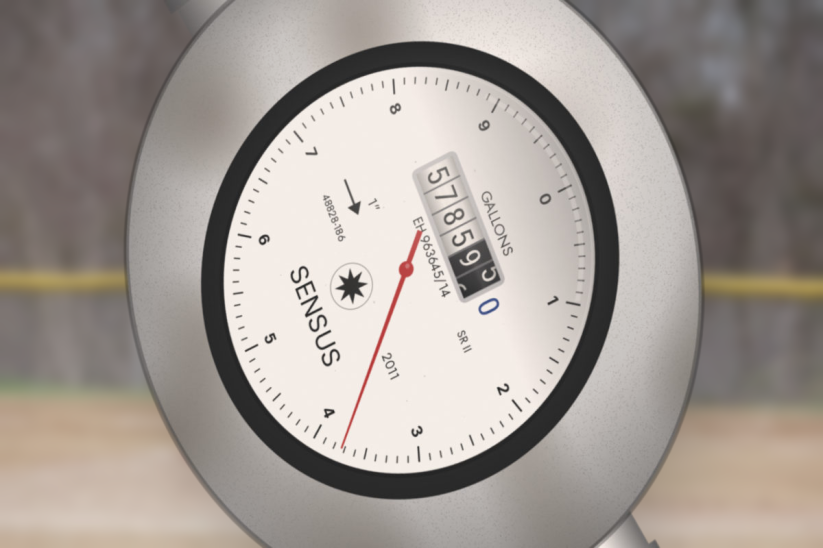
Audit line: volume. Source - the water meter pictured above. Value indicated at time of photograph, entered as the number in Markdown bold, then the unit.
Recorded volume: **5785953.7** gal
